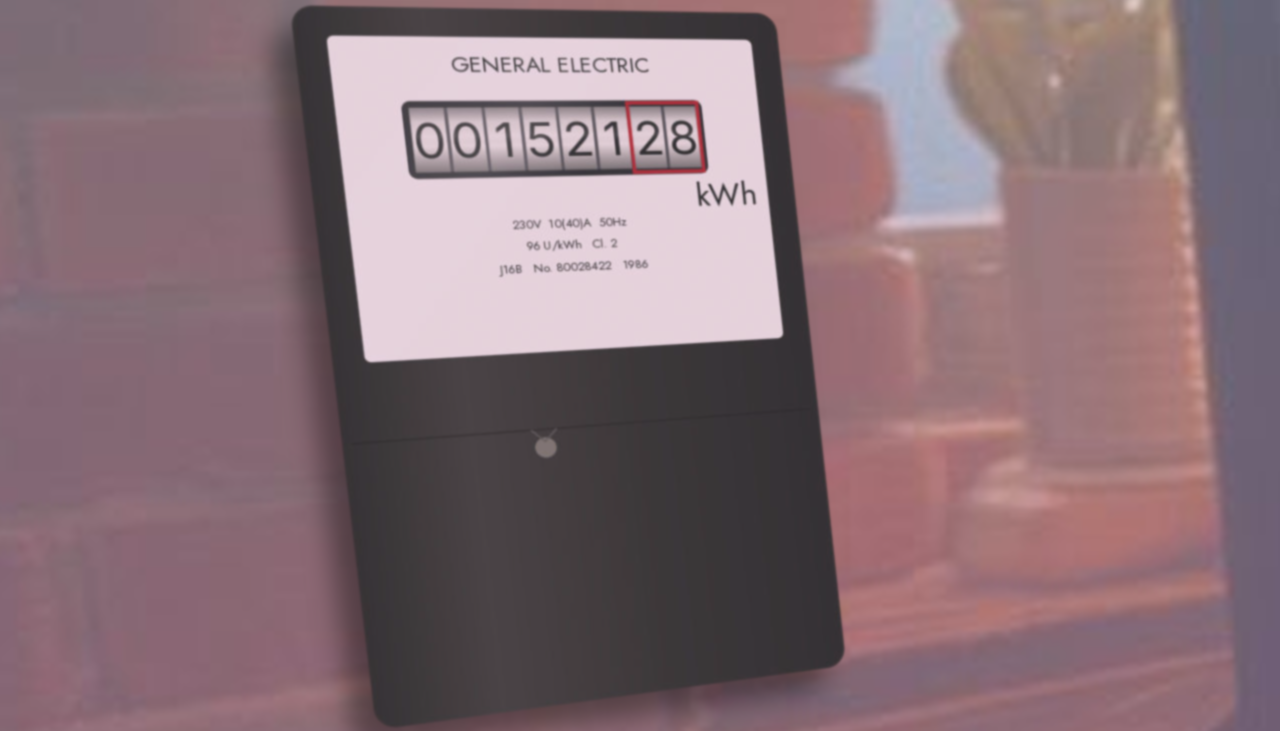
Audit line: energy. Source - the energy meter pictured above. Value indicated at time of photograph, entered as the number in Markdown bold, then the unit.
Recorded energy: **1521.28** kWh
